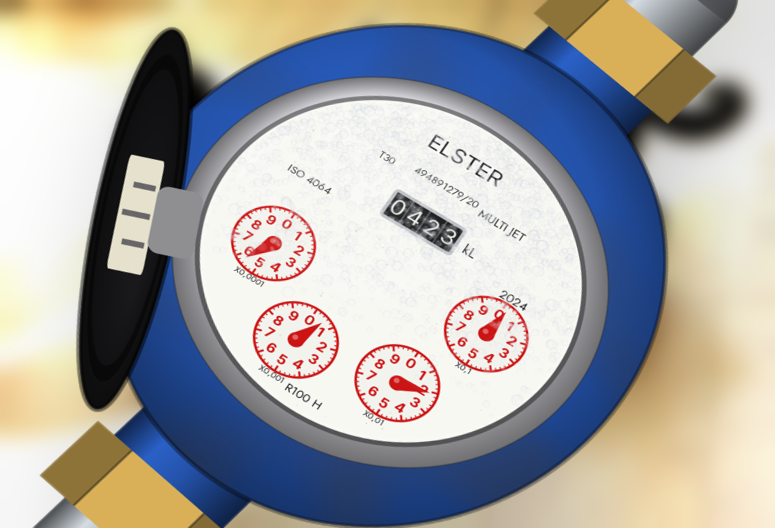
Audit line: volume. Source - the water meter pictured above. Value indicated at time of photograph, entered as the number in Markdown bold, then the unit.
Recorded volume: **423.0205** kL
